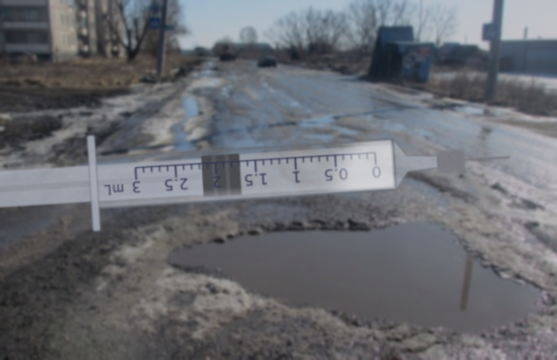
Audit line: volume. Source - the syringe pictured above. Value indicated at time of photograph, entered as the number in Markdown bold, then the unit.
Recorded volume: **1.7** mL
